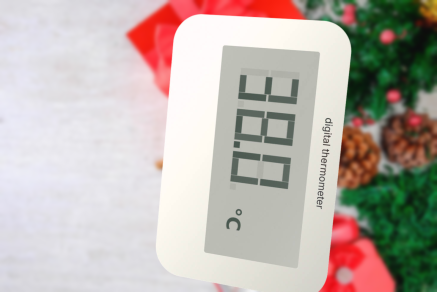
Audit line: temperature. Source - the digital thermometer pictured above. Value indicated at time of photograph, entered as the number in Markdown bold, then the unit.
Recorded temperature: **38.0** °C
